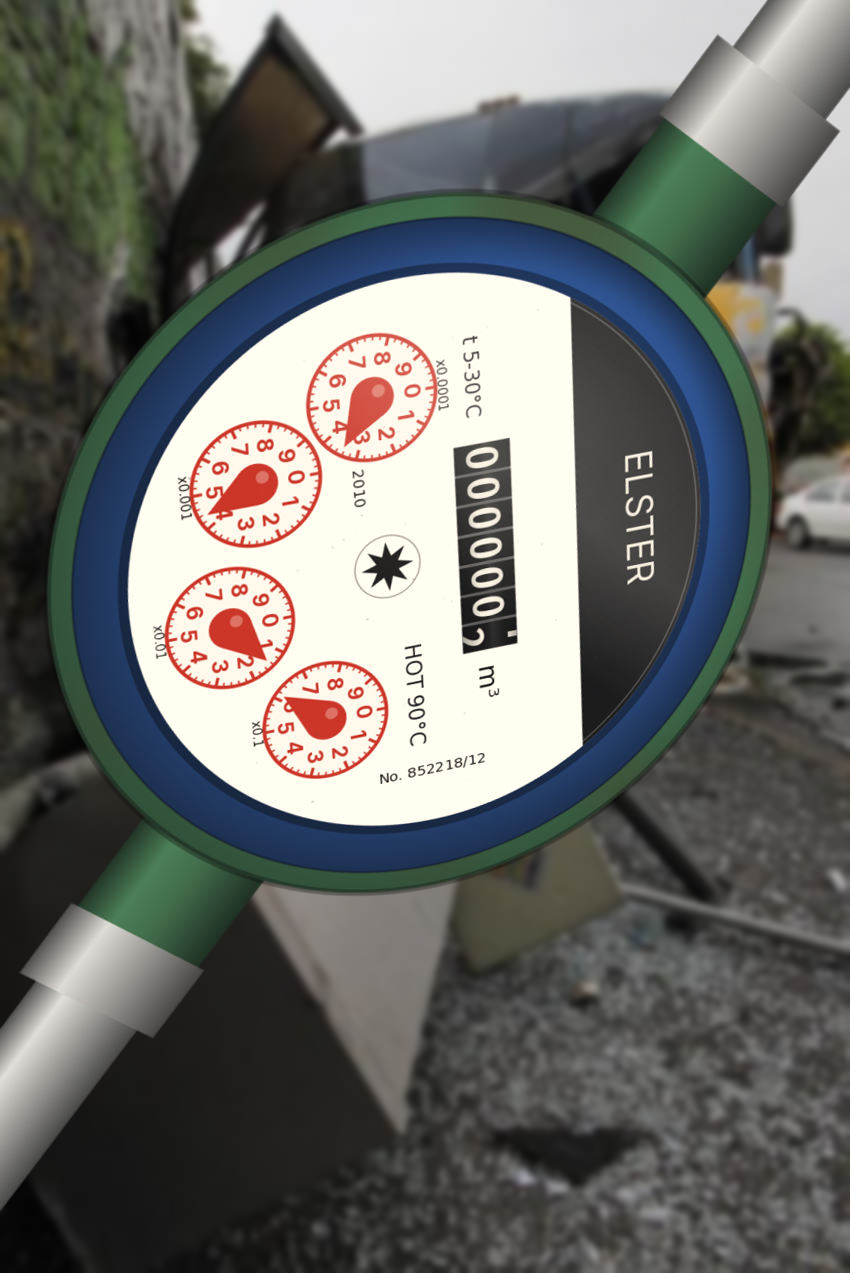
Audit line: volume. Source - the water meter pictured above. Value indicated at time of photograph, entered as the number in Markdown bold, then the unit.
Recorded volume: **1.6143** m³
